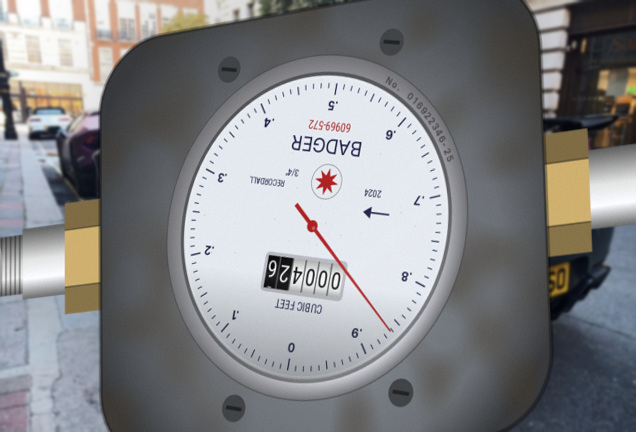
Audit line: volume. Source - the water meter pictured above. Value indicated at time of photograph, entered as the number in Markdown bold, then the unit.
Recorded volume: **425.86** ft³
